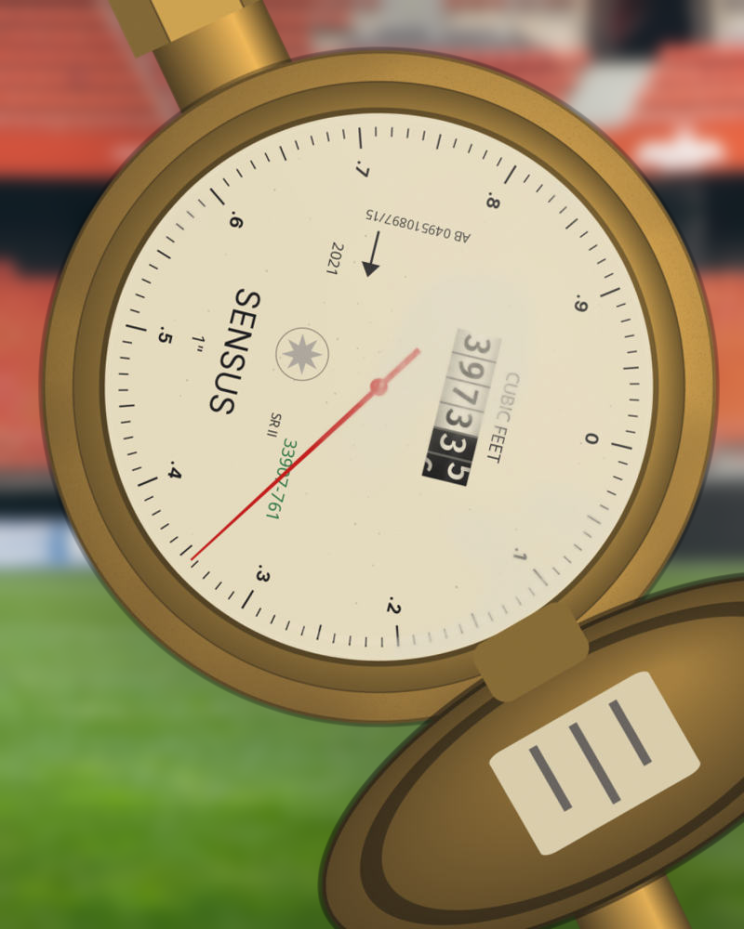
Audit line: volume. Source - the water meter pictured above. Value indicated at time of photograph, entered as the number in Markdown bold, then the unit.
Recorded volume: **397335.34** ft³
